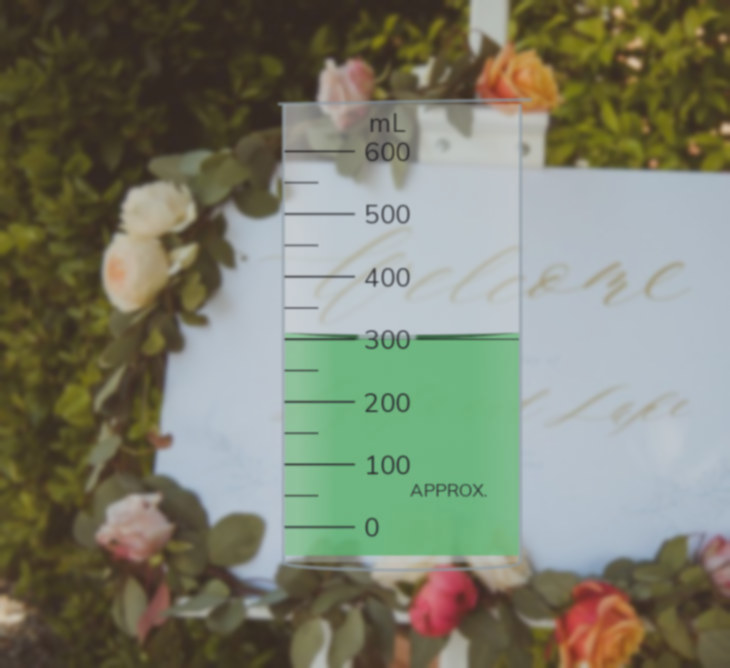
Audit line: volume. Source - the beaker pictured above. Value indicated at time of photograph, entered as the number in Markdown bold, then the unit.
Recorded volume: **300** mL
